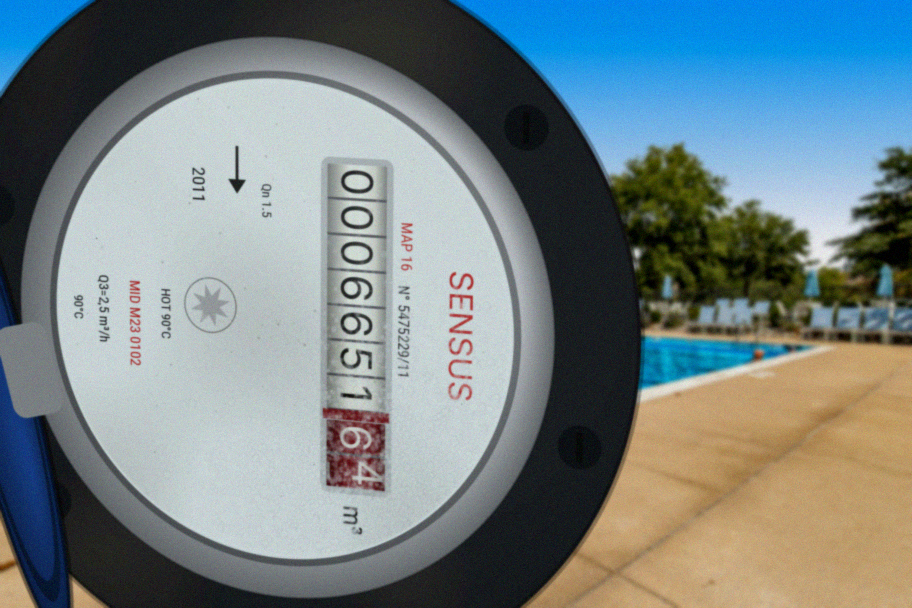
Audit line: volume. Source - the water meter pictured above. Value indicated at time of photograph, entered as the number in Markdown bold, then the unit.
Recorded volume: **6651.64** m³
